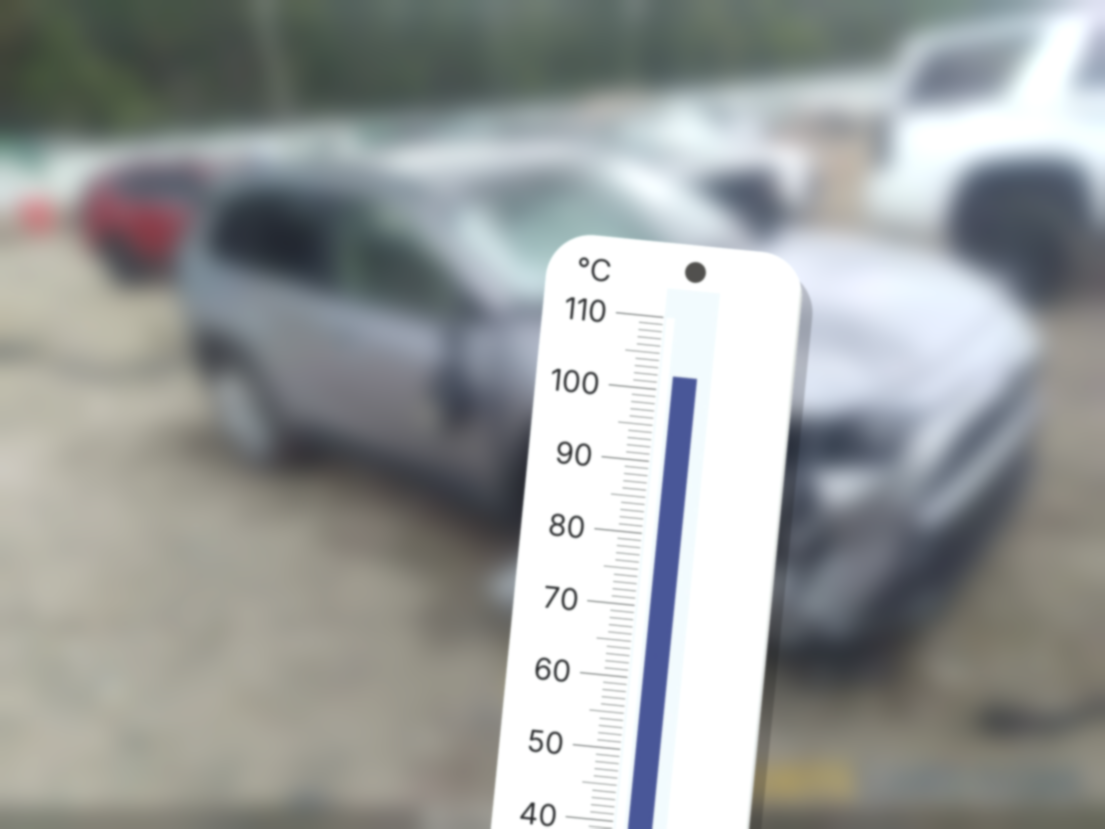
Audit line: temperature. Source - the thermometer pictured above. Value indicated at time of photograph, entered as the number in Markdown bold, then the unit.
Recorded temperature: **102** °C
